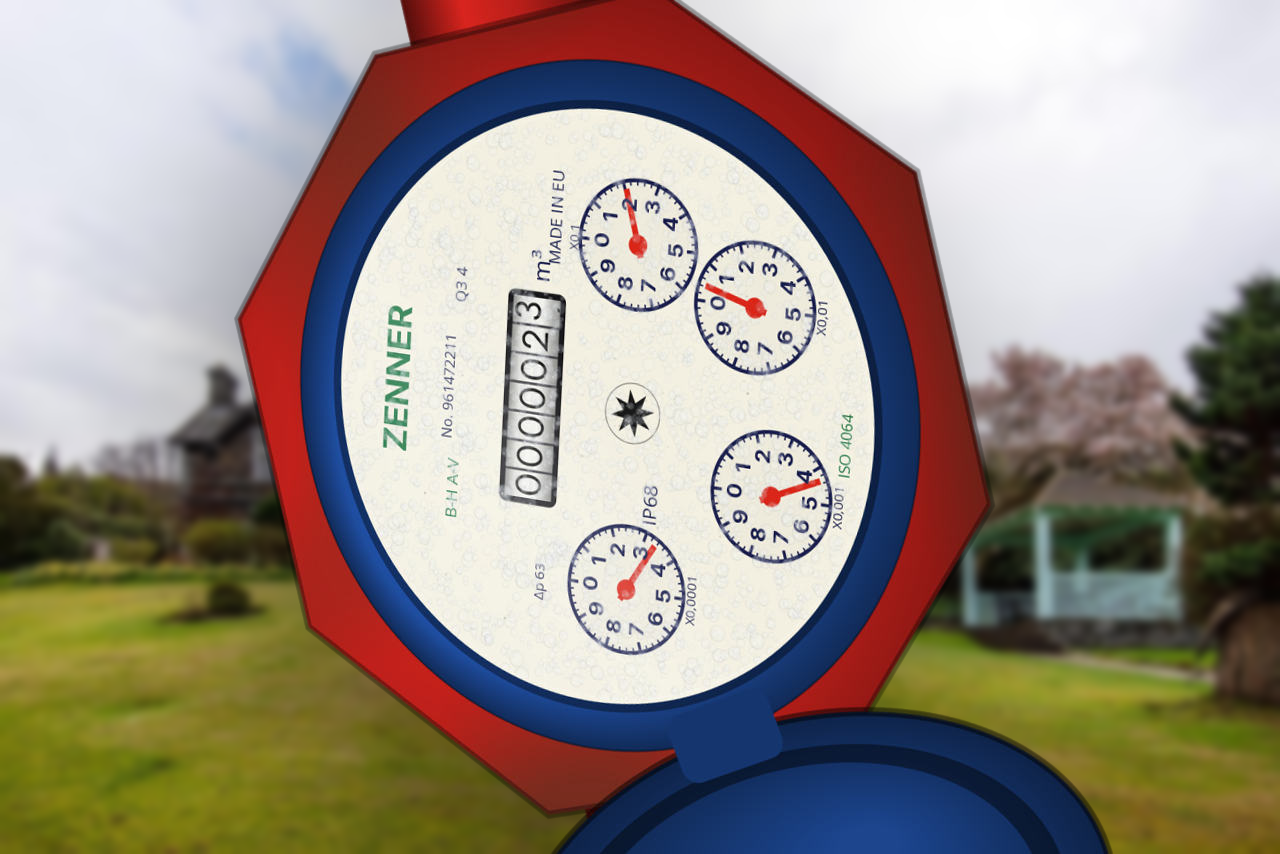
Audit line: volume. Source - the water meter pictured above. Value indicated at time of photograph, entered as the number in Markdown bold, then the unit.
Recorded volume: **23.2043** m³
